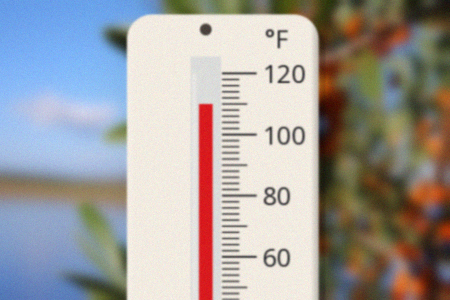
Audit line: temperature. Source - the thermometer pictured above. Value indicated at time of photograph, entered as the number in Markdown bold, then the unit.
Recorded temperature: **110** °F
